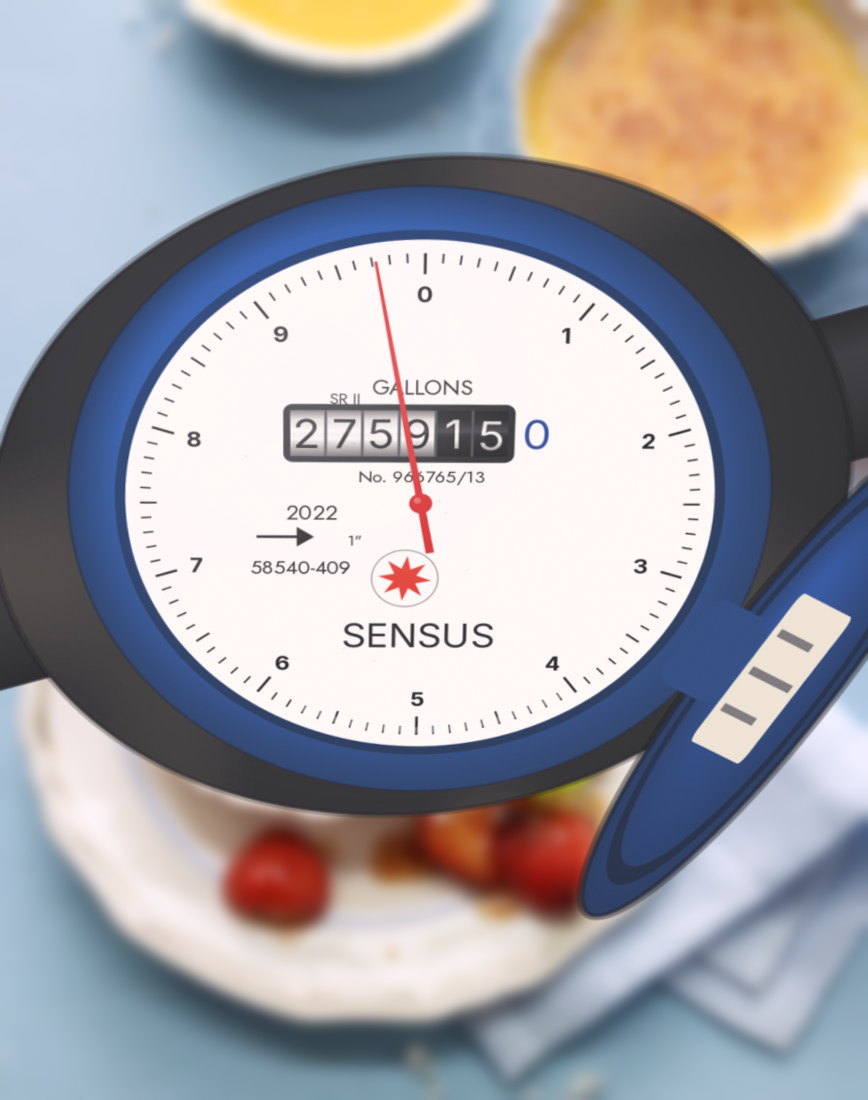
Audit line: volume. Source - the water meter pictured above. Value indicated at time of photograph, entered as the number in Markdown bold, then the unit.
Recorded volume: **2759149.7** gal
